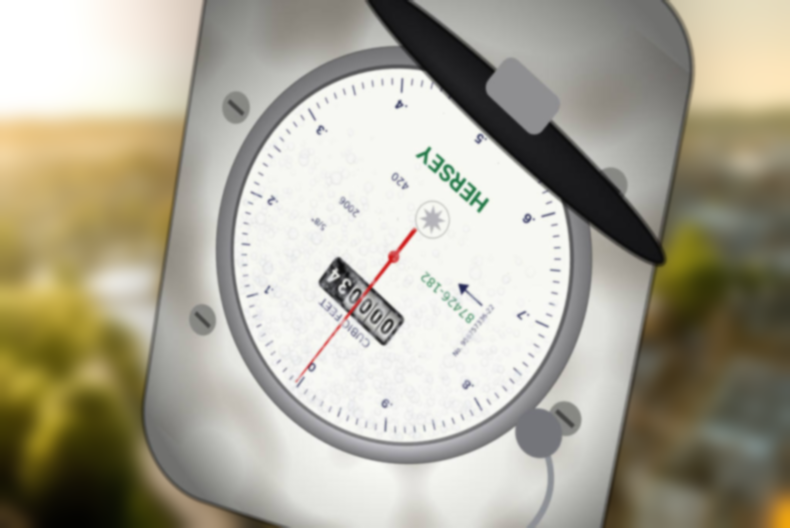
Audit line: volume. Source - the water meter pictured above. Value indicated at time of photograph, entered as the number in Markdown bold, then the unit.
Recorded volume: **34.00** ft³
